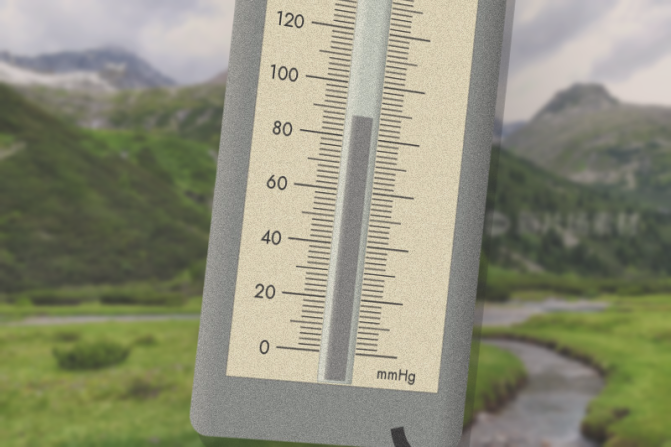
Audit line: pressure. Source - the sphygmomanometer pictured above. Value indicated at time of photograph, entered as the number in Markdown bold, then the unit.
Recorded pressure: **88** mmHg
